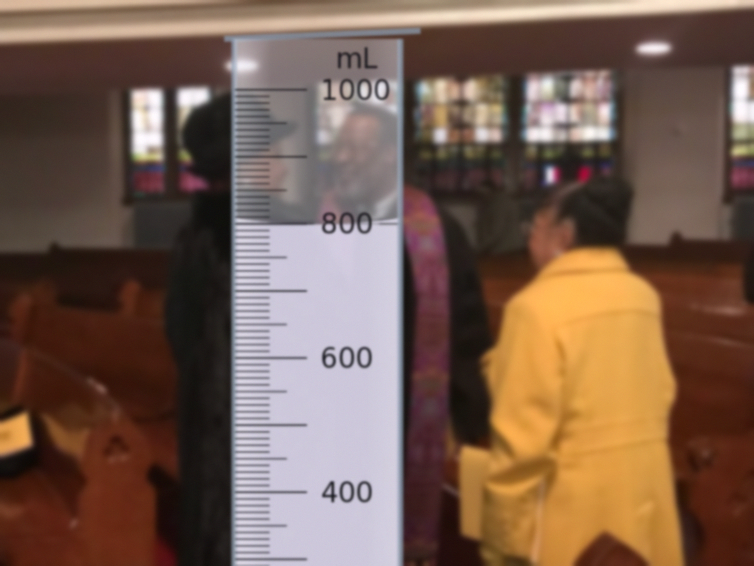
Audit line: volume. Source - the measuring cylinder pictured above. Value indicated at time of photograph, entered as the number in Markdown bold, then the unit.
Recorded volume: **800** mL
